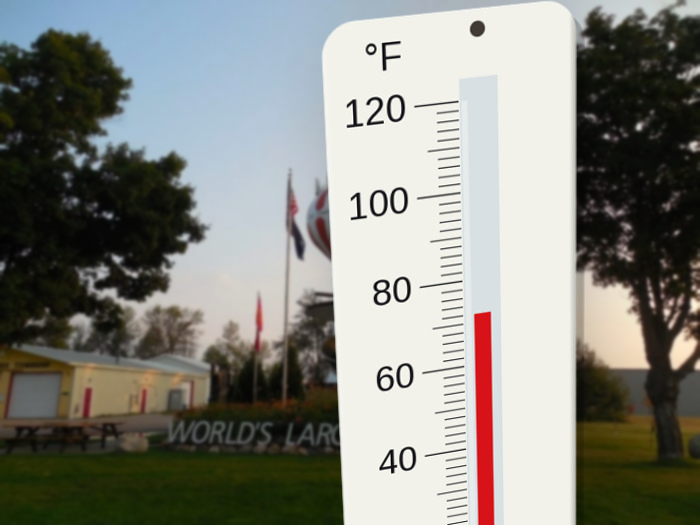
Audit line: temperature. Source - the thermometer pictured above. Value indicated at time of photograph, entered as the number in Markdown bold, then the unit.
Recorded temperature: **72** °F
